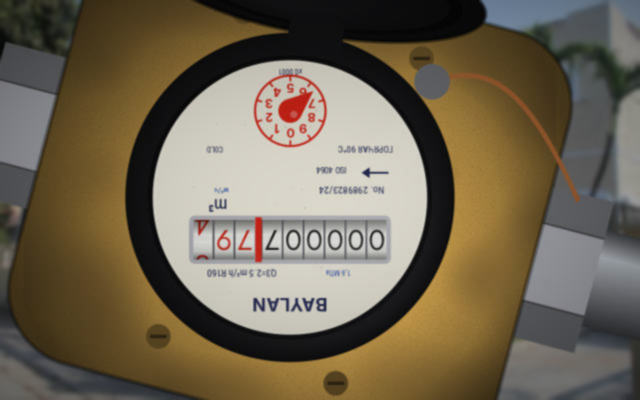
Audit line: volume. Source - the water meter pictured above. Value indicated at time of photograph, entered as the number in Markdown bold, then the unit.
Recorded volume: **7.7936** m³
